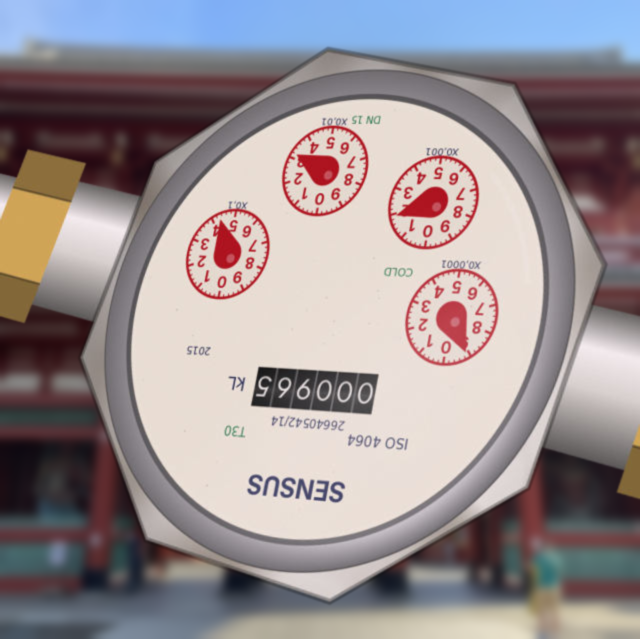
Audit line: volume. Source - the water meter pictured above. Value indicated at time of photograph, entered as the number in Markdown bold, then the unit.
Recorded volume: **965.4319** kL
